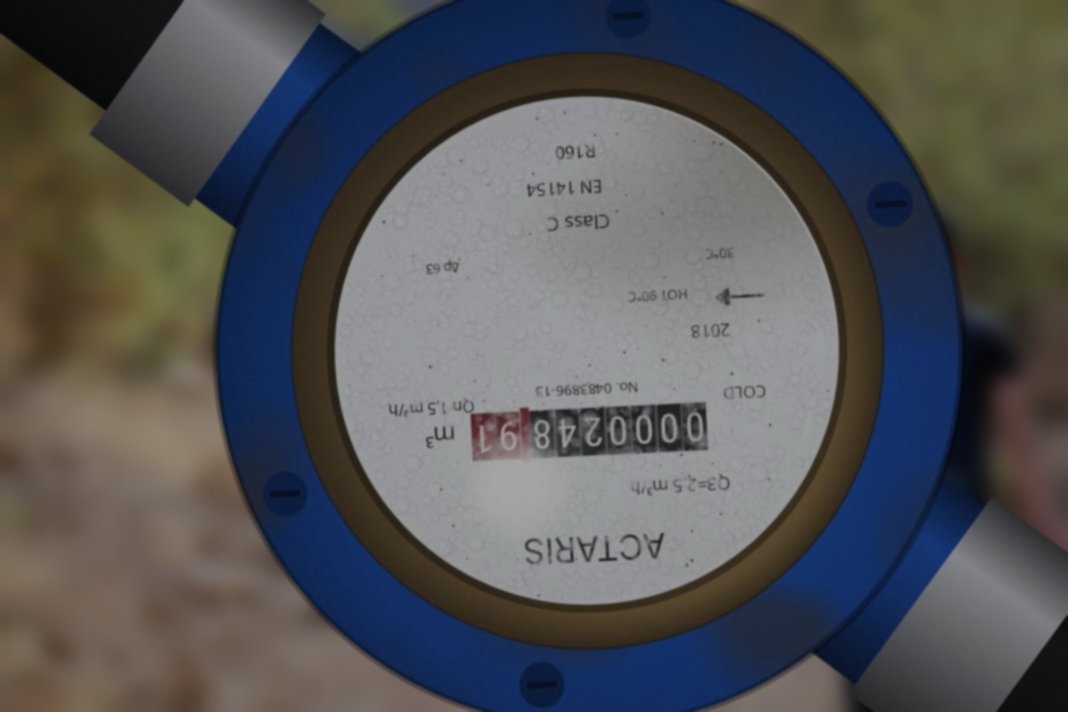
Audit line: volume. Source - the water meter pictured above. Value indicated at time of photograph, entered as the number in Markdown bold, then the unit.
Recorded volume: **248.91** m³
